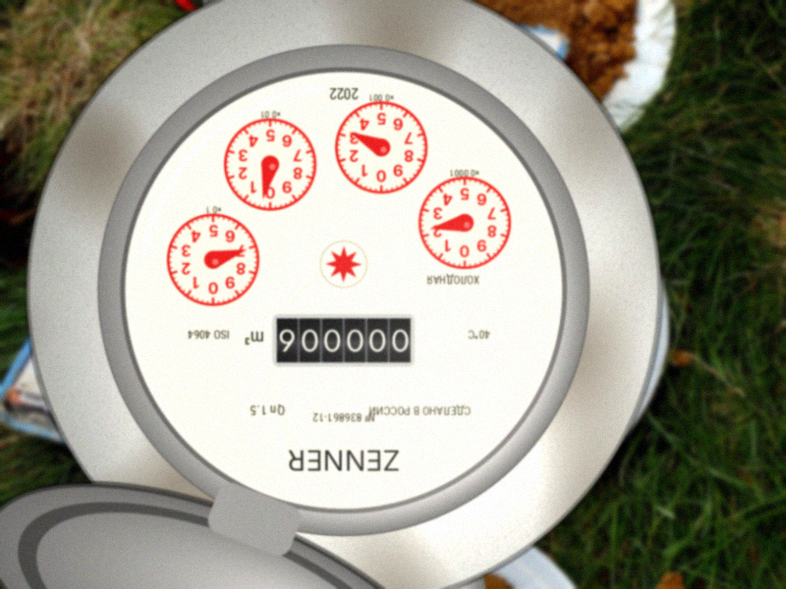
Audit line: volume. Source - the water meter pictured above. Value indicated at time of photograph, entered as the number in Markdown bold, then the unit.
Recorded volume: **6.7032** m³
